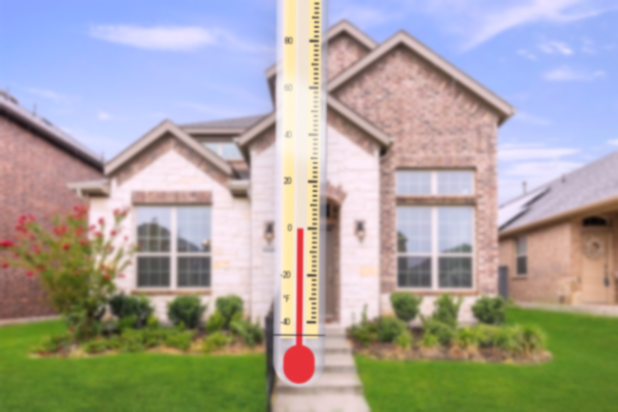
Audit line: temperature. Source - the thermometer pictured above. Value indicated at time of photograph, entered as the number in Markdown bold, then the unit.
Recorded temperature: **0** °F
